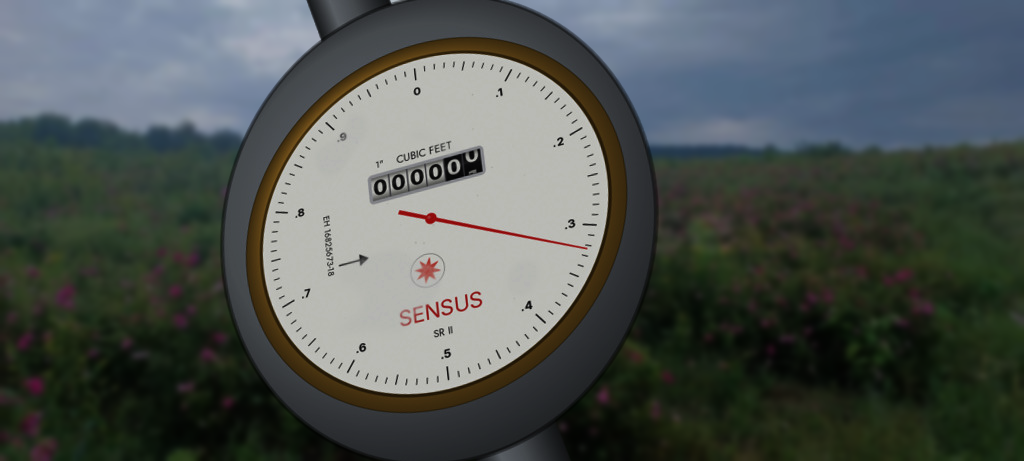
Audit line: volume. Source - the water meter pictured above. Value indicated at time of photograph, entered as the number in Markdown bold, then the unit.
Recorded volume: **0.32** ft³
